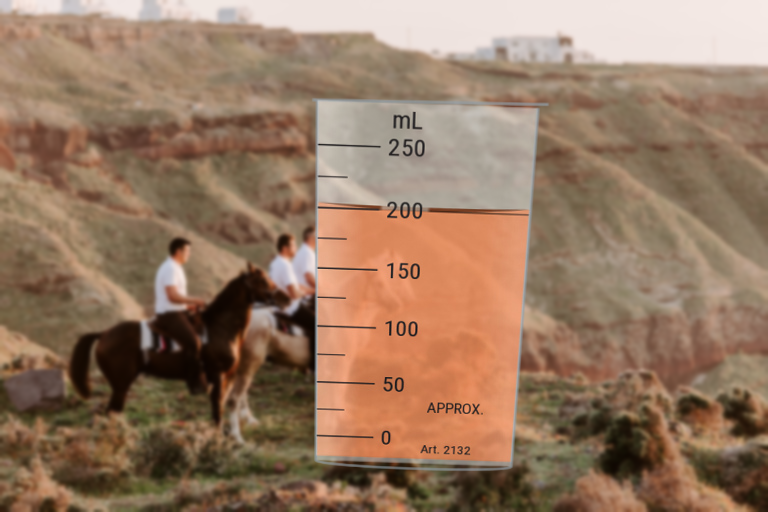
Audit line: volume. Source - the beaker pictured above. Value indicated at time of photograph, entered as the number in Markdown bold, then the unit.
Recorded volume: **200** mL
